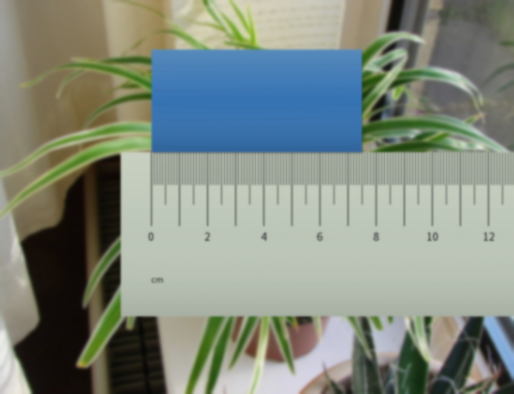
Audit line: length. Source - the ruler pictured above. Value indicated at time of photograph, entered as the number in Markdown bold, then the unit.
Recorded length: **7.5** cm
